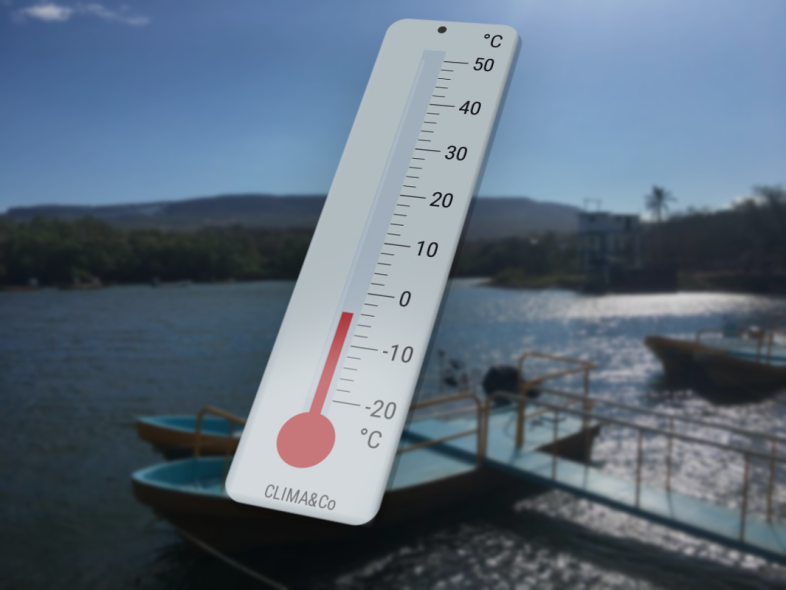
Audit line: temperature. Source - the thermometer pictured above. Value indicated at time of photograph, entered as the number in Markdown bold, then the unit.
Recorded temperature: **-4** °C
